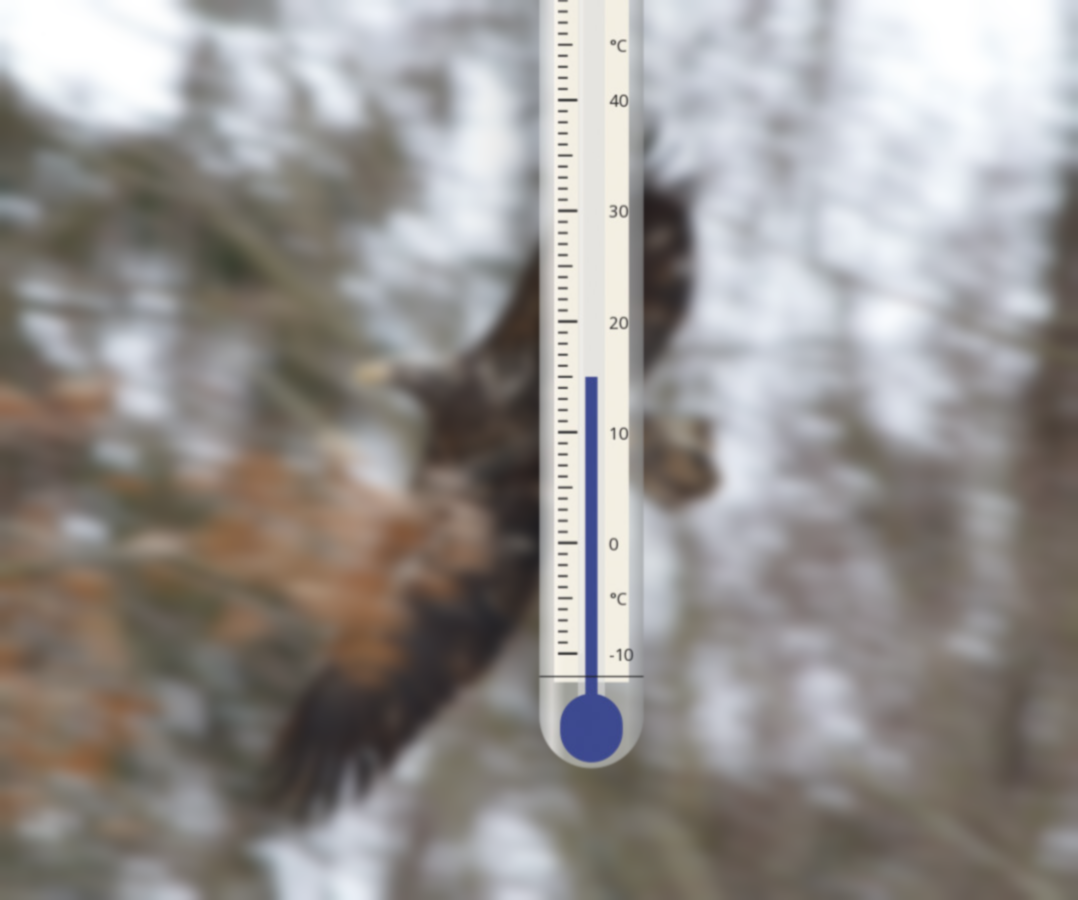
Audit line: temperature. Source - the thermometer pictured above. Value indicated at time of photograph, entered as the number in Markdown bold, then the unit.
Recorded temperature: **15** °C
